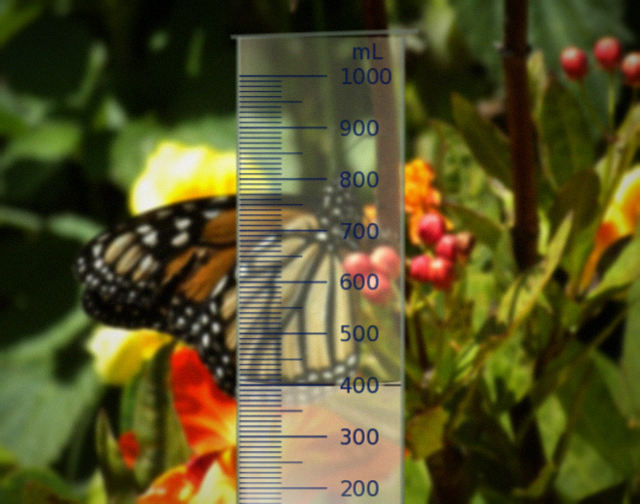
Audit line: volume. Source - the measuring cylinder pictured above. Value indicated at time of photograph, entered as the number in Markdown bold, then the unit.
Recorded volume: **400** mL
